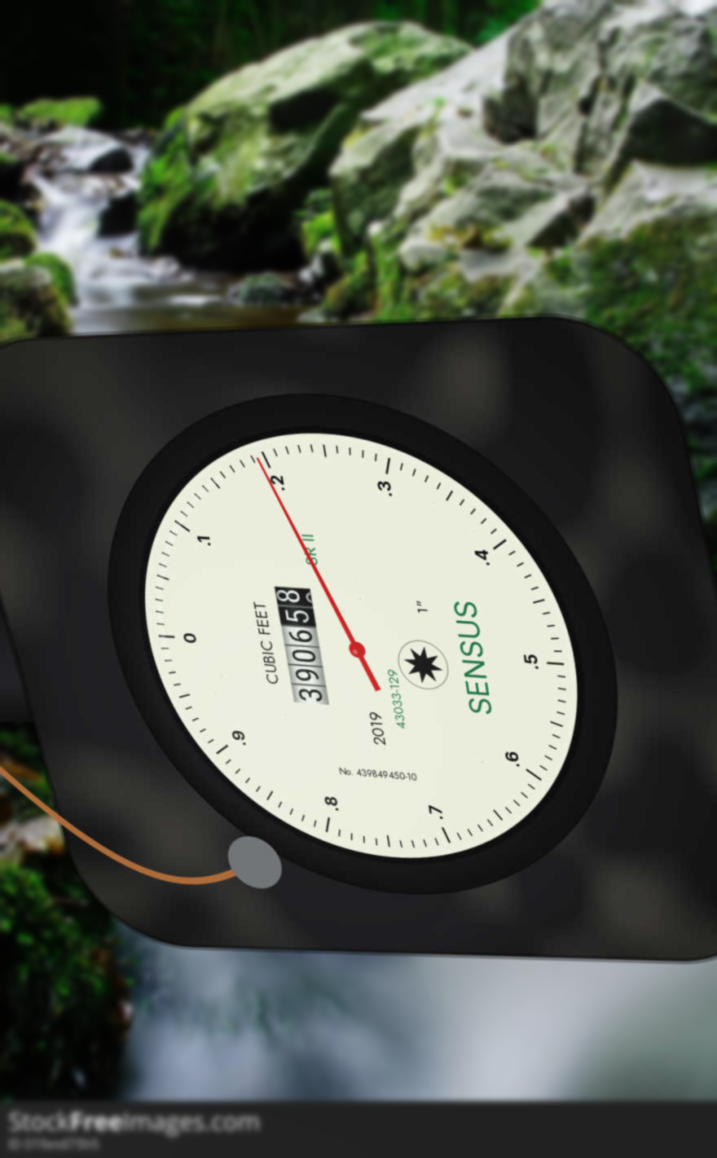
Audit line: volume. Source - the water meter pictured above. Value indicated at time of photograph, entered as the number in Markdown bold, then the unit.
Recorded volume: **390658.19** ft³
